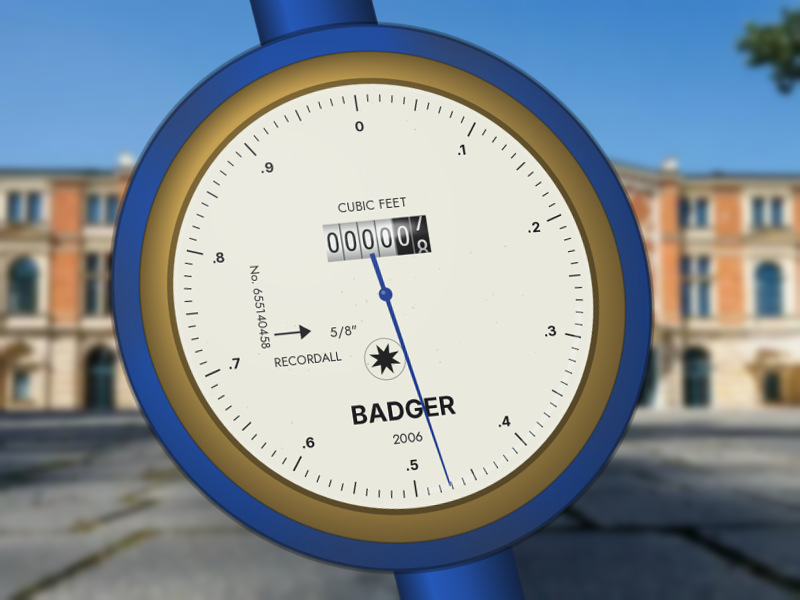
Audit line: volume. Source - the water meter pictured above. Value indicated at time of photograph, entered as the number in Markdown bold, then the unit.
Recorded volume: **7.47** ft³
